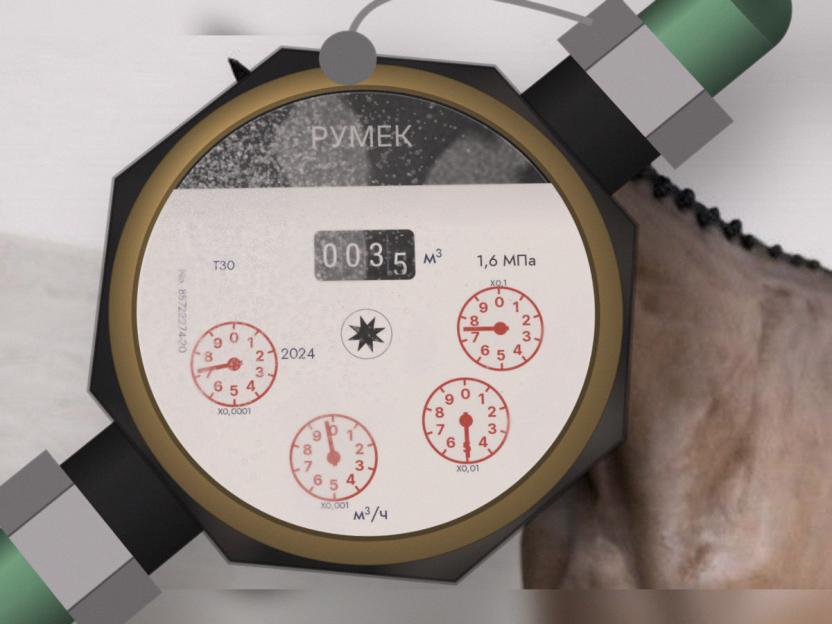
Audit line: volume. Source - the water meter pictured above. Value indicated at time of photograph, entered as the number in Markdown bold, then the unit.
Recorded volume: **34.7497** m³
